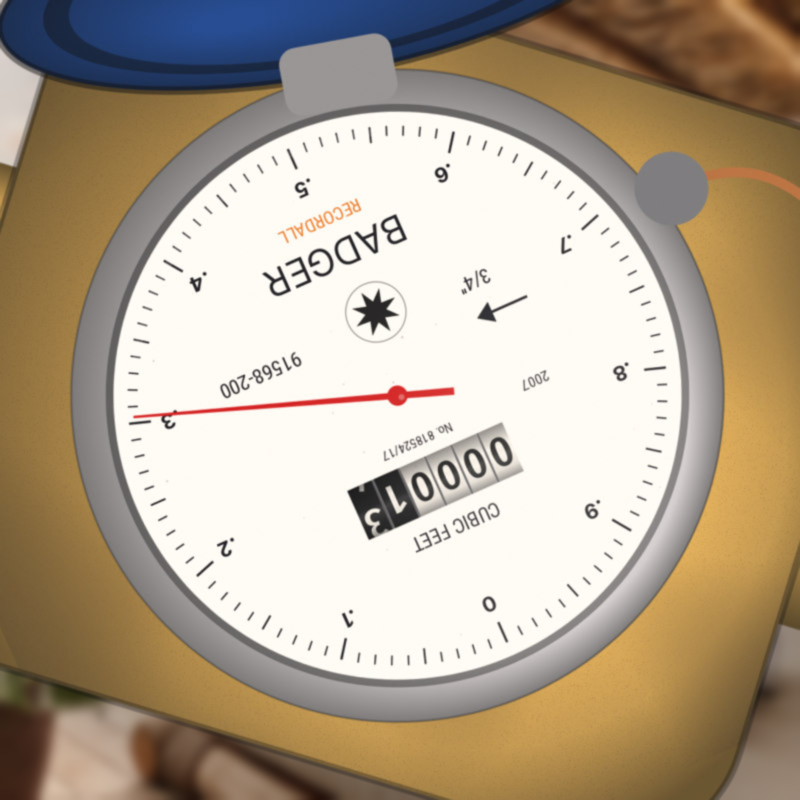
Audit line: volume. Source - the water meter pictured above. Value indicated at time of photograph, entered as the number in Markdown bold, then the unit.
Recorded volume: **13.30** ft³
